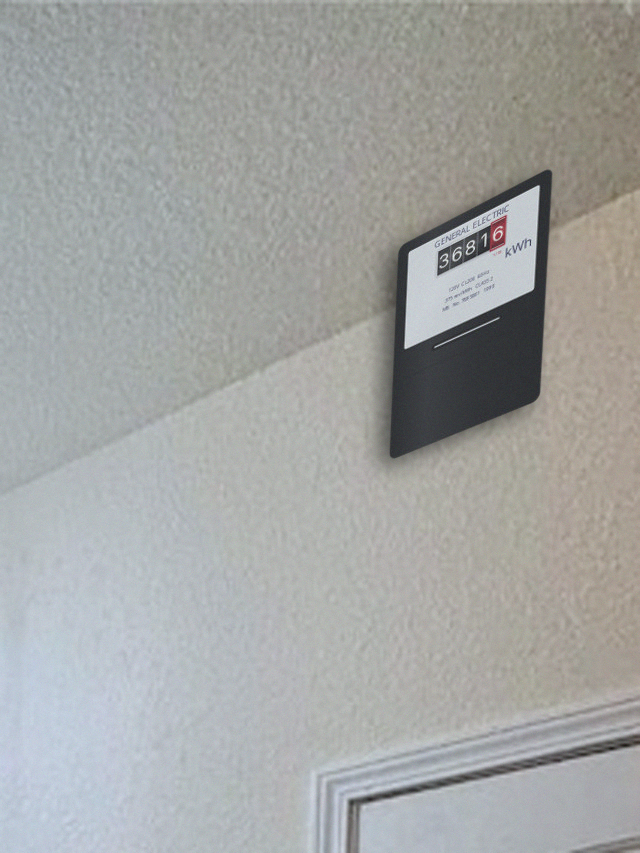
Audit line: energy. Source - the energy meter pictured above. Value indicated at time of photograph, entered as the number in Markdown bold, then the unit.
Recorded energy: **3681.6** kWh
